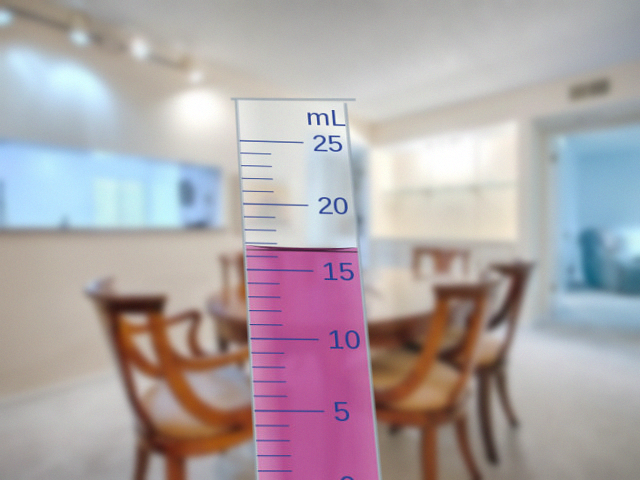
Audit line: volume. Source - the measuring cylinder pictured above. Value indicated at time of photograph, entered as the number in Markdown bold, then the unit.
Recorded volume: **16.5** mL
